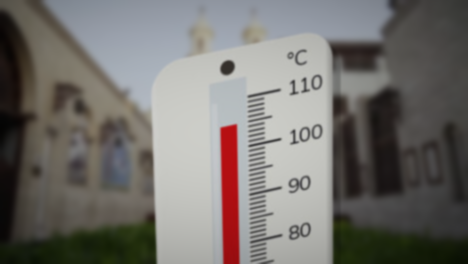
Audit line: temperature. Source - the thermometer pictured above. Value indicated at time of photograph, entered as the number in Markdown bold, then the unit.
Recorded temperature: **105** °C
